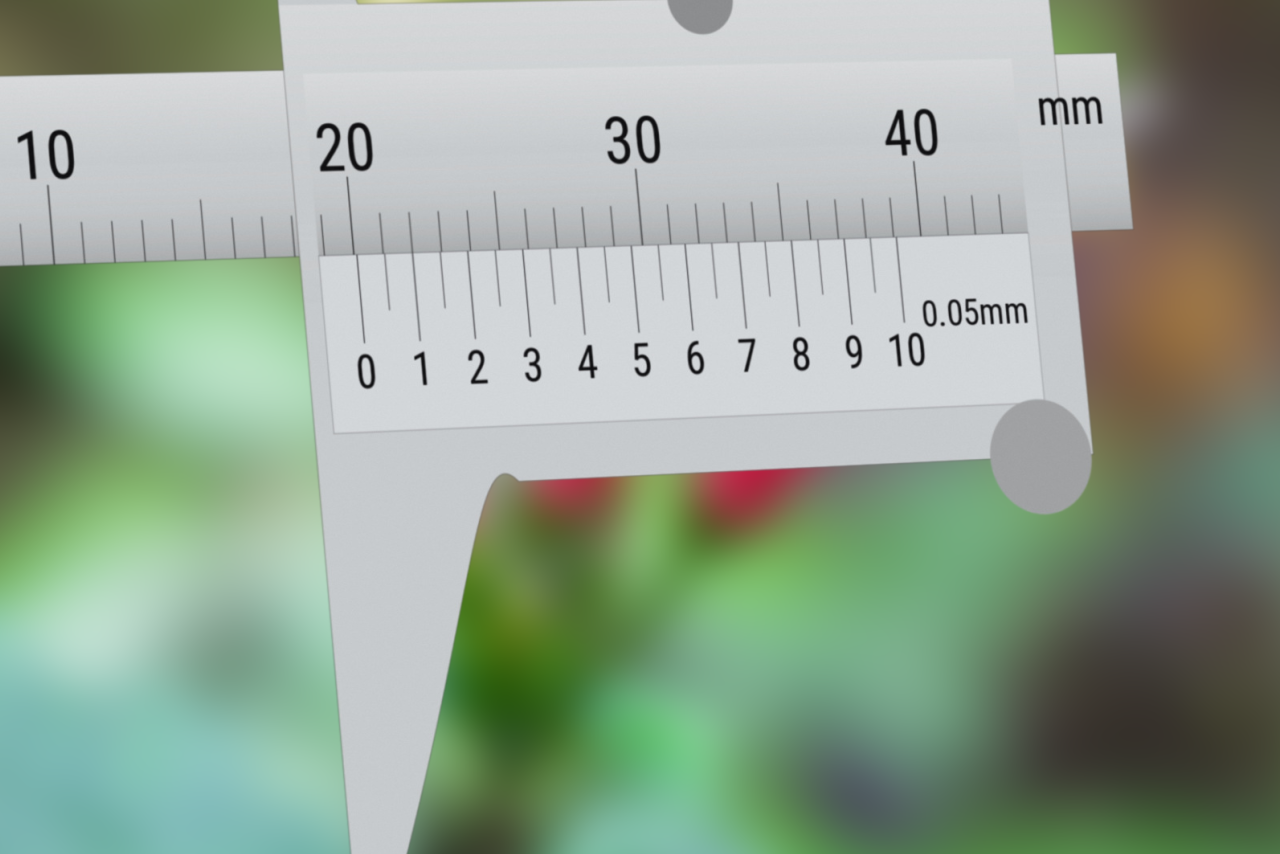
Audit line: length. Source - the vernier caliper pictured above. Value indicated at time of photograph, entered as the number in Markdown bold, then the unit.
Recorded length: **20.10** mm
